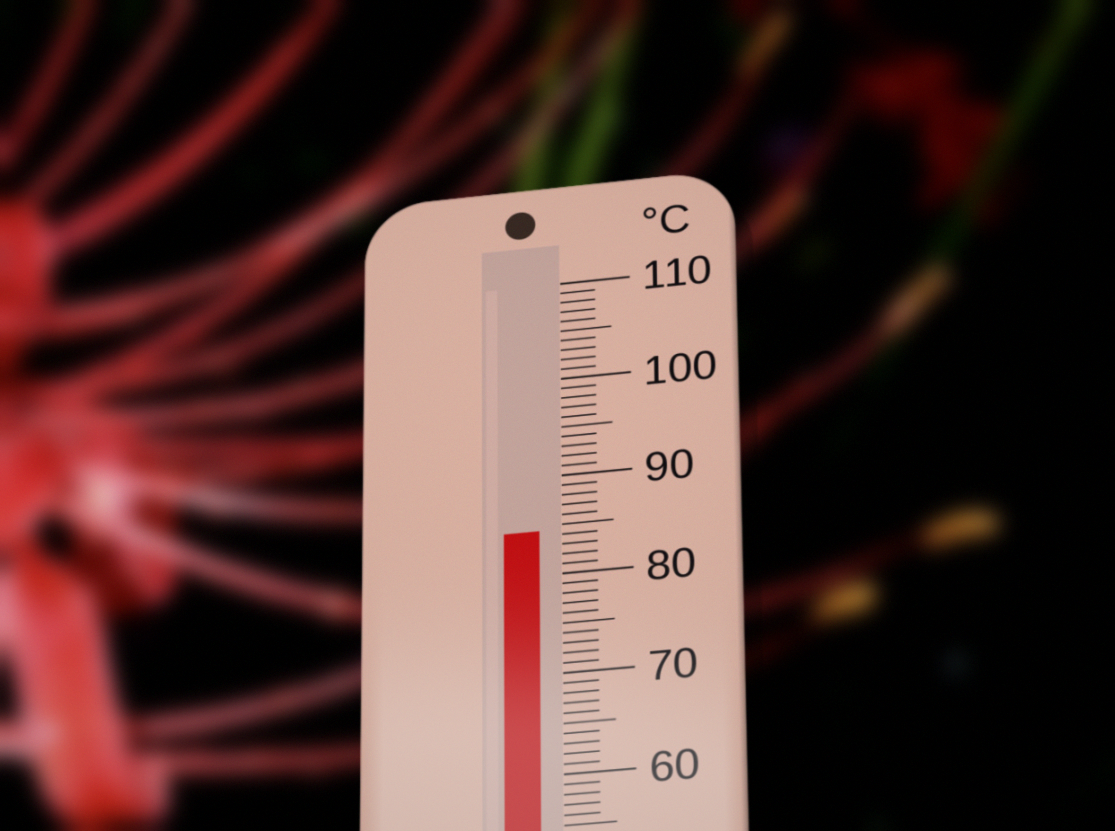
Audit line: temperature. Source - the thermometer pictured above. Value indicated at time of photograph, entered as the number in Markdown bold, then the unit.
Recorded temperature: **84.5** °C
